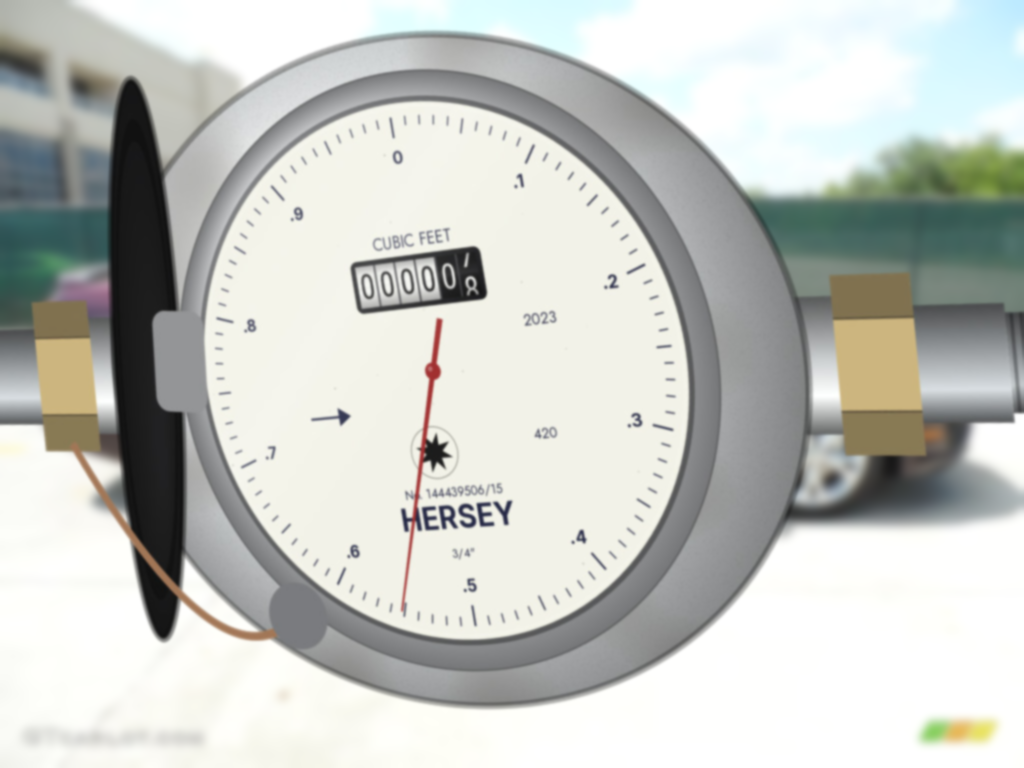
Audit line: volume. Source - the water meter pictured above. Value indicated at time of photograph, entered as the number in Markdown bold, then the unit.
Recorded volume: **7.55** ft³
